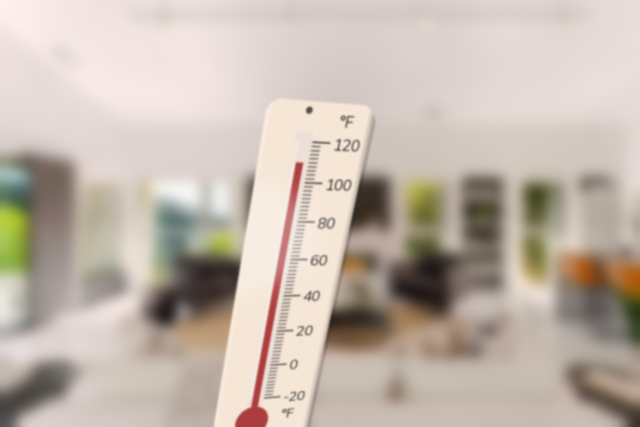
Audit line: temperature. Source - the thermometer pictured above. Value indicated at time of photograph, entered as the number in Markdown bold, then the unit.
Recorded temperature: **110** °F
